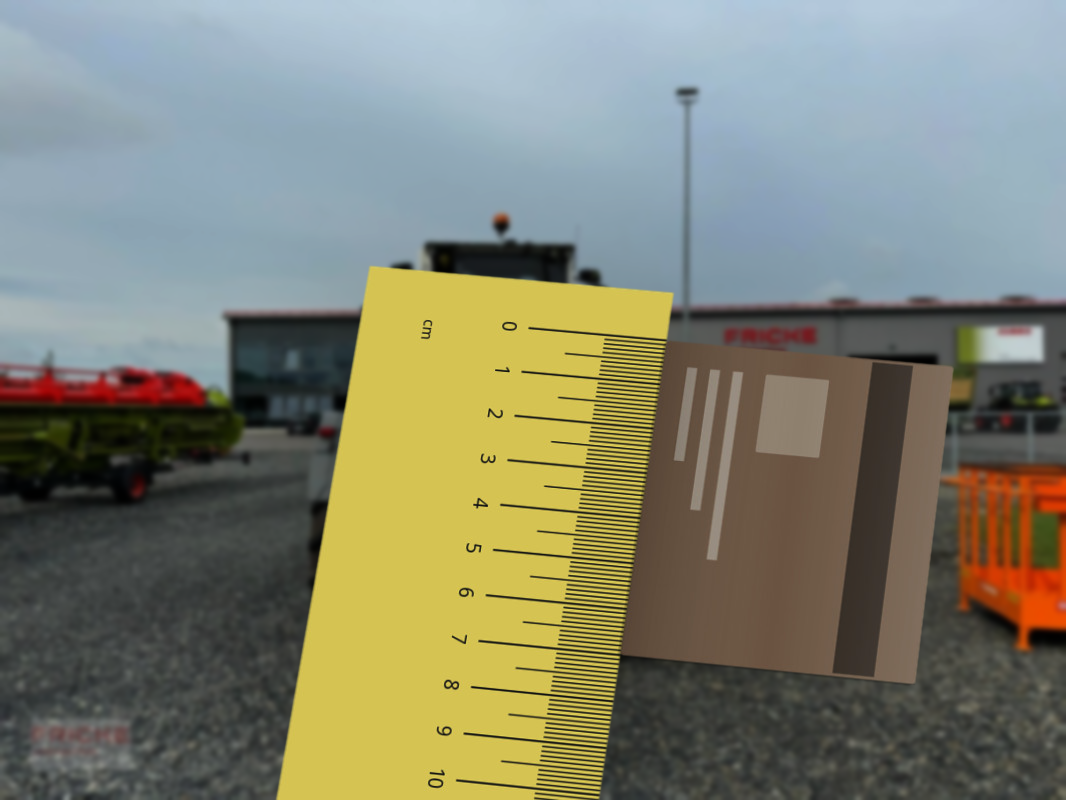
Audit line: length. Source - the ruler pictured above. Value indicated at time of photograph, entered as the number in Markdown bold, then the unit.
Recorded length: **7** cm
